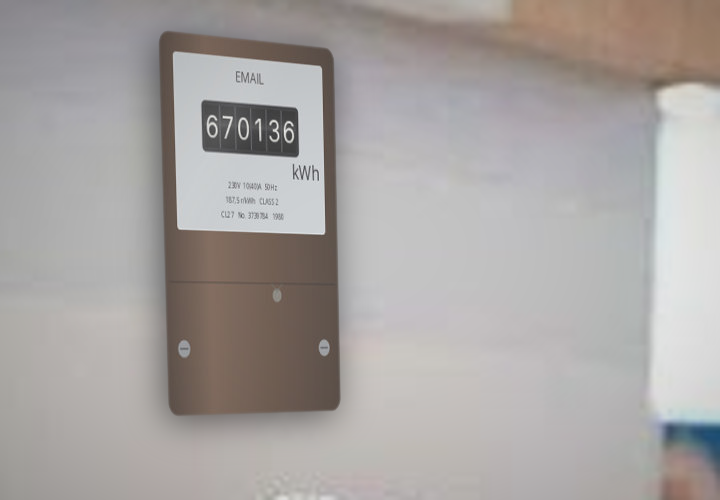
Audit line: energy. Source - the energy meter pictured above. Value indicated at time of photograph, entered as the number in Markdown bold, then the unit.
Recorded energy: **670136** kWh
